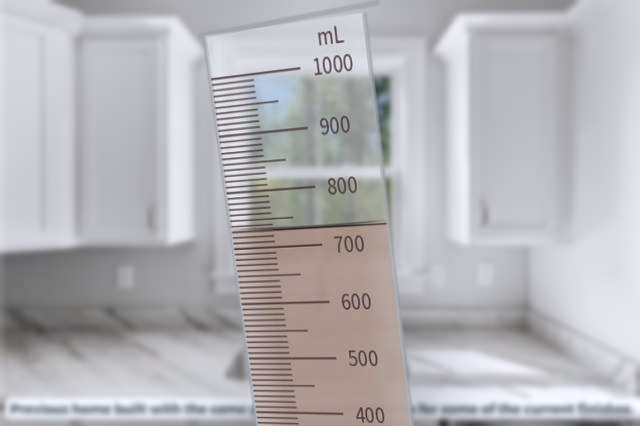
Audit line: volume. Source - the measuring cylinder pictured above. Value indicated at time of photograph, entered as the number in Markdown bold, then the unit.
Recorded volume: **730** mL
